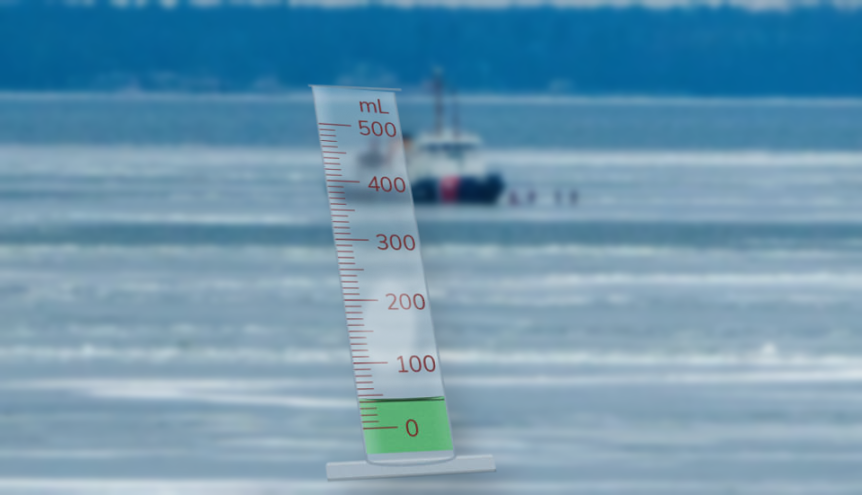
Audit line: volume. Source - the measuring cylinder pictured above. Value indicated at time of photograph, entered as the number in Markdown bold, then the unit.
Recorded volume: **40** mL
